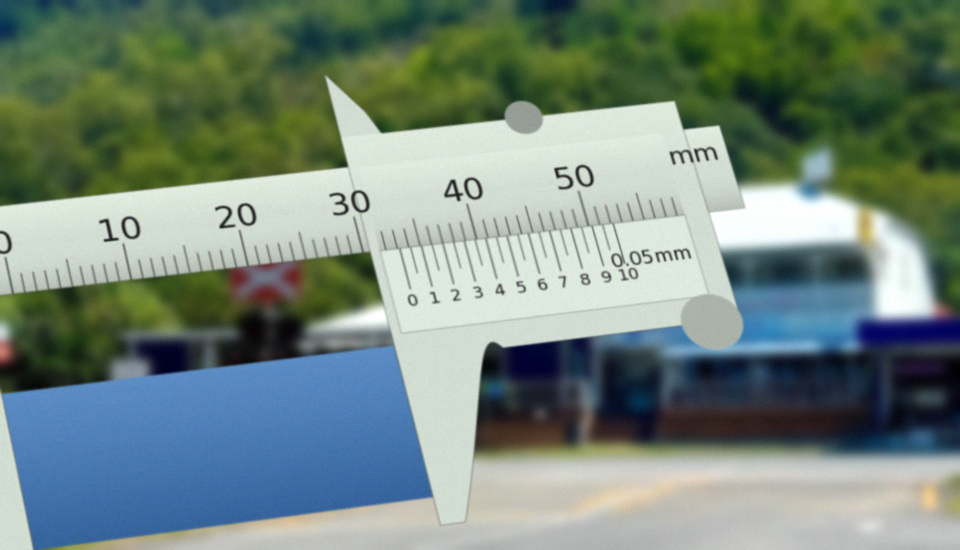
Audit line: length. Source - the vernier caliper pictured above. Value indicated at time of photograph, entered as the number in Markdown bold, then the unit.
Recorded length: **33.2** mm
